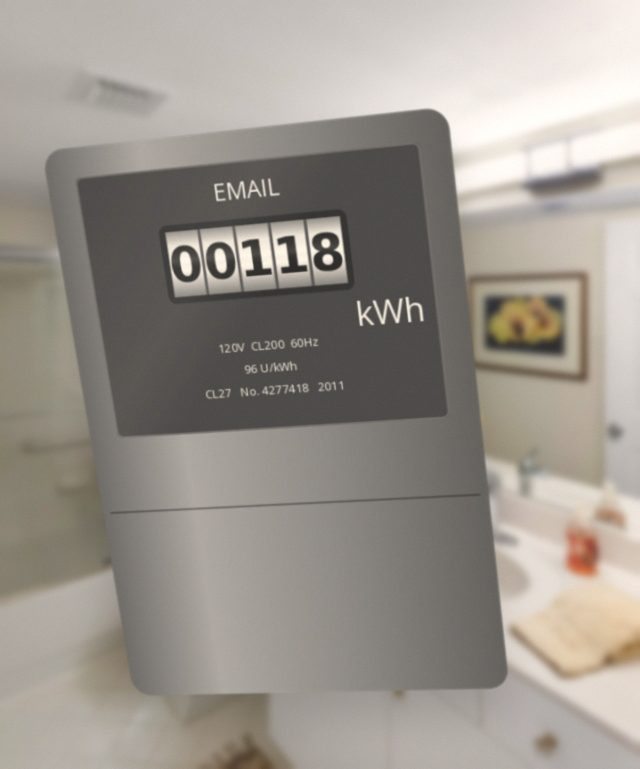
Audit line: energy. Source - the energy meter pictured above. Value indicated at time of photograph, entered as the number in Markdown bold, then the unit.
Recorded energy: **118** kWh
